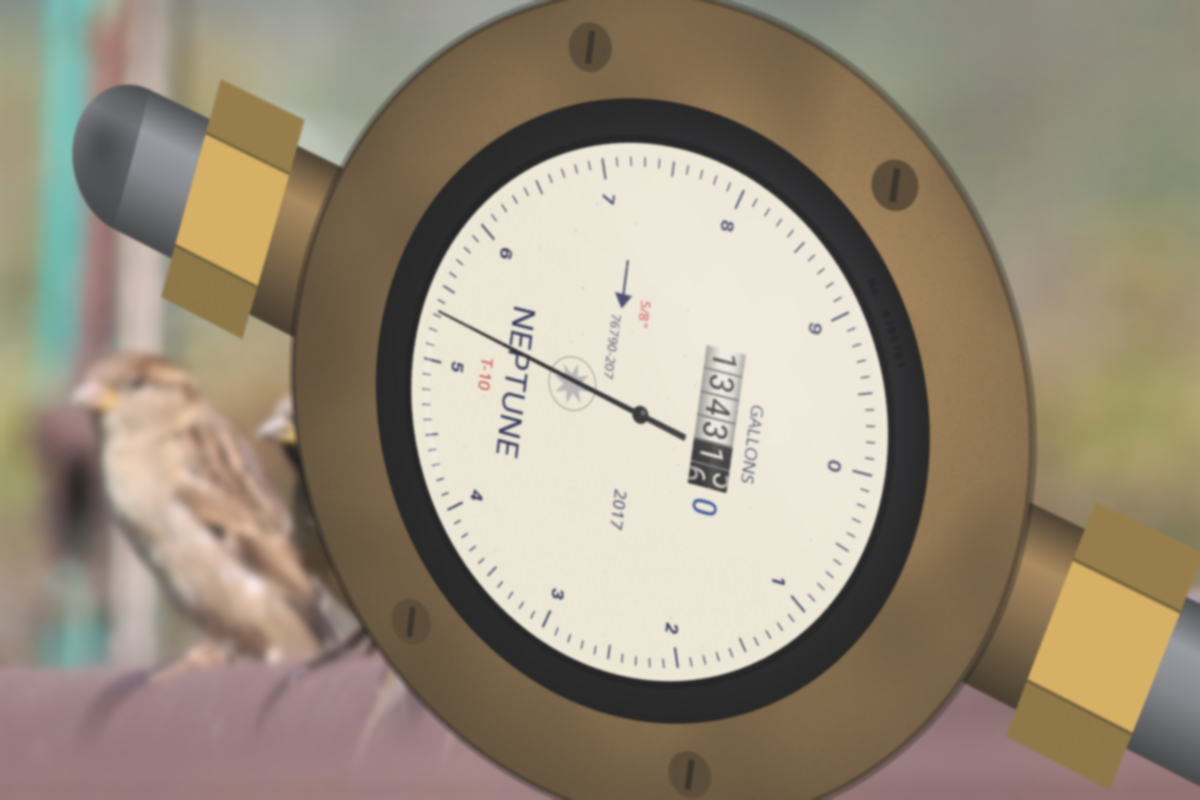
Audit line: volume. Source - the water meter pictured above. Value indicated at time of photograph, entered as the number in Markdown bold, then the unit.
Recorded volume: **1343155.3** gal
